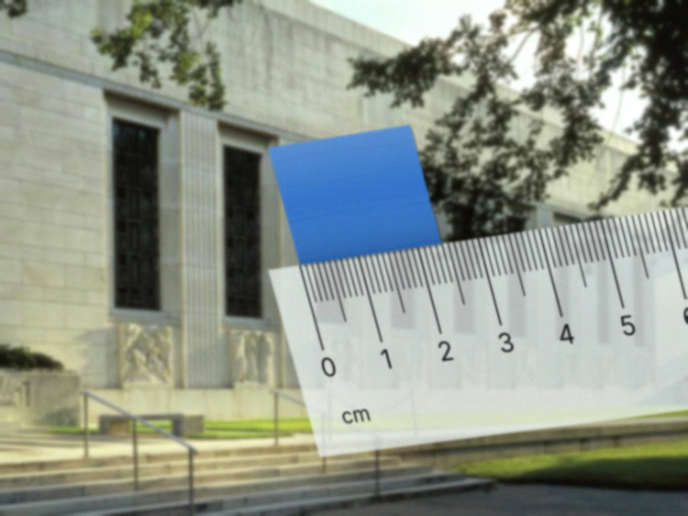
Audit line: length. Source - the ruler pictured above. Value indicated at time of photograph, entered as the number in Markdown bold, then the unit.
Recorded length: **2.4** cm
